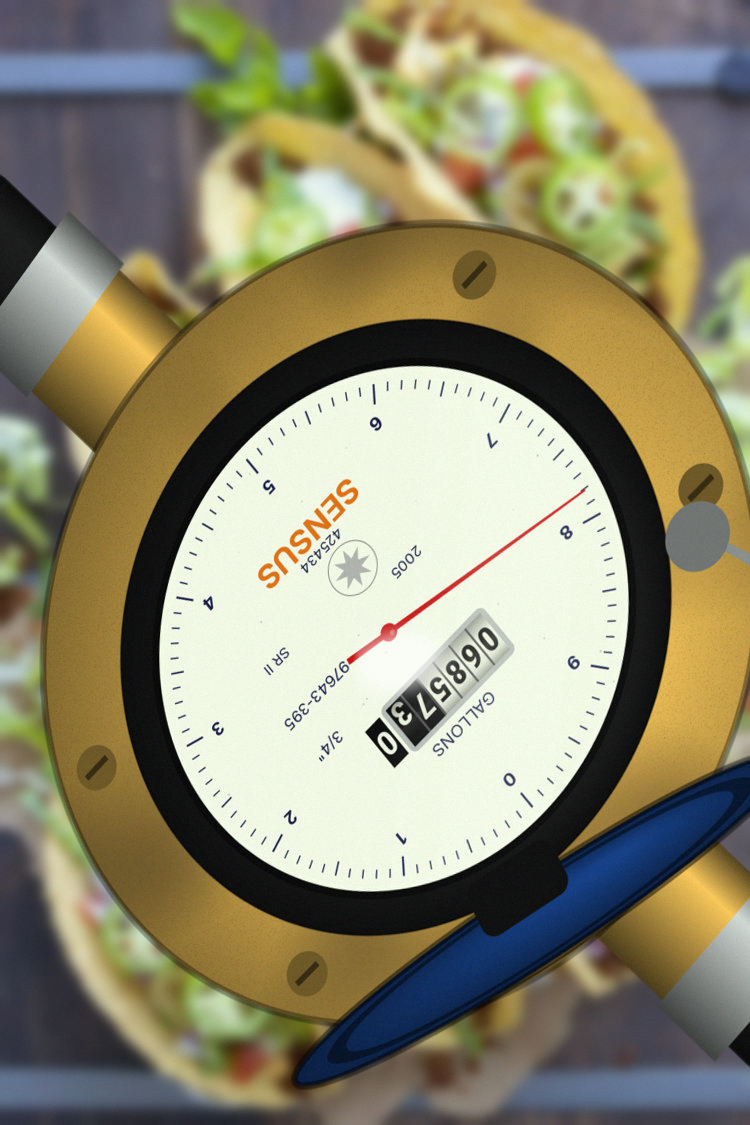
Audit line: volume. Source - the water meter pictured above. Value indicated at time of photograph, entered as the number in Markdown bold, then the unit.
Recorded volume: **685727.8** gal
